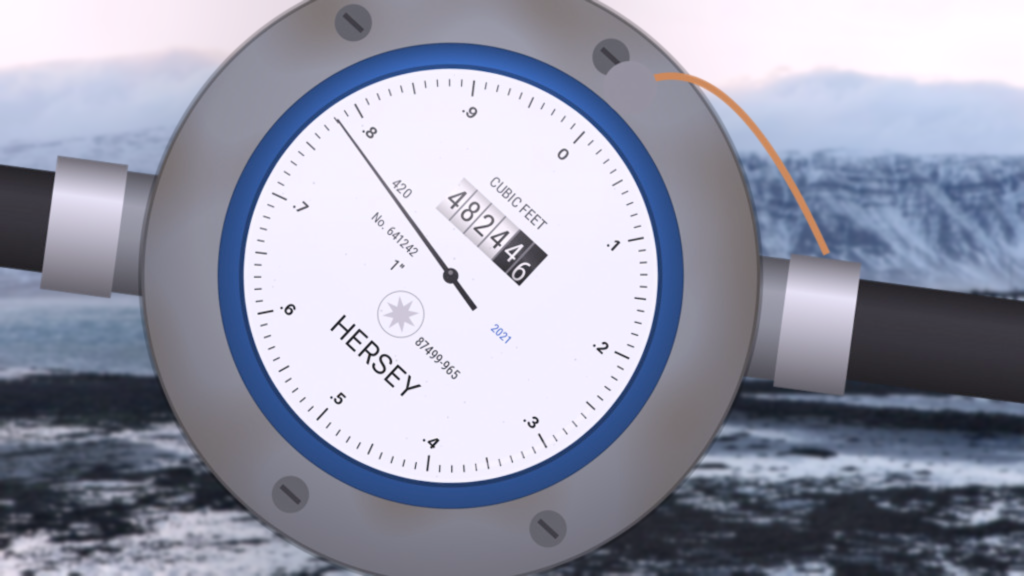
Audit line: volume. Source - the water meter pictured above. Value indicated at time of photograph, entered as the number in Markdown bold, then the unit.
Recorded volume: **482445.78** ft³
